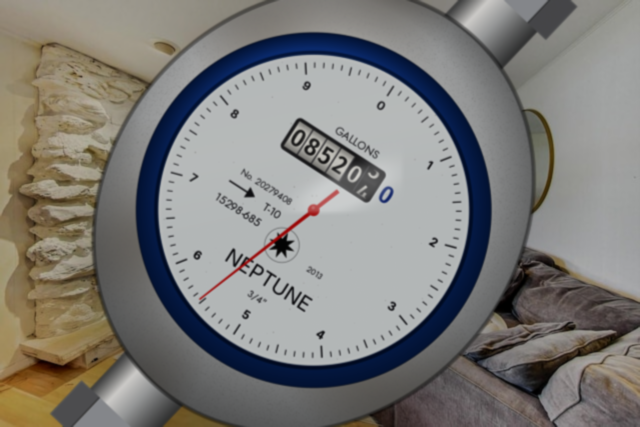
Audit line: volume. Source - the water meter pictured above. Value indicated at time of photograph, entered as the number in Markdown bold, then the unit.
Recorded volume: **852035.5** gal
